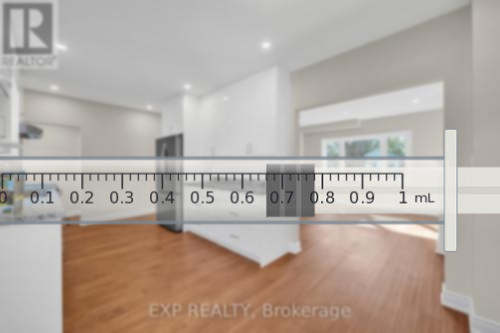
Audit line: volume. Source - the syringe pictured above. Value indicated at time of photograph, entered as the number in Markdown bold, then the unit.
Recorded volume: **0.66** mL
